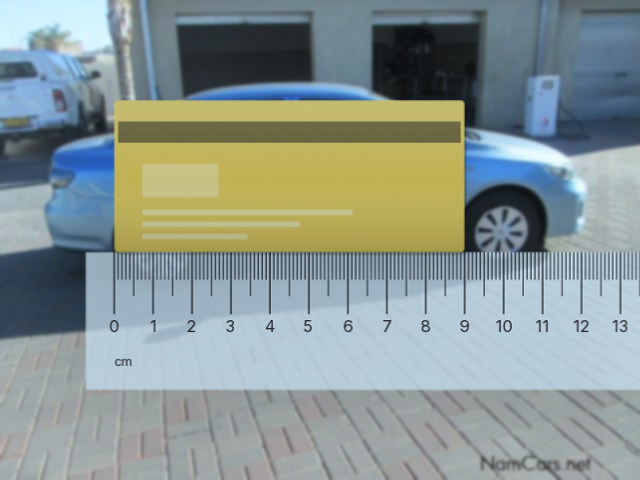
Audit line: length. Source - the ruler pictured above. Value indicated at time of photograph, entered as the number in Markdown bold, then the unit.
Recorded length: **9** cm
